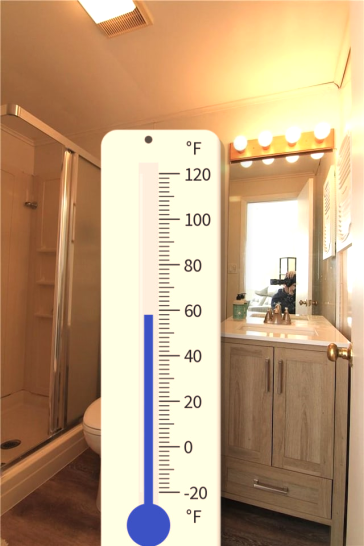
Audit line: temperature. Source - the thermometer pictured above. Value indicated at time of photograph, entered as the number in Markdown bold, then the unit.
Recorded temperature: **58** °F
